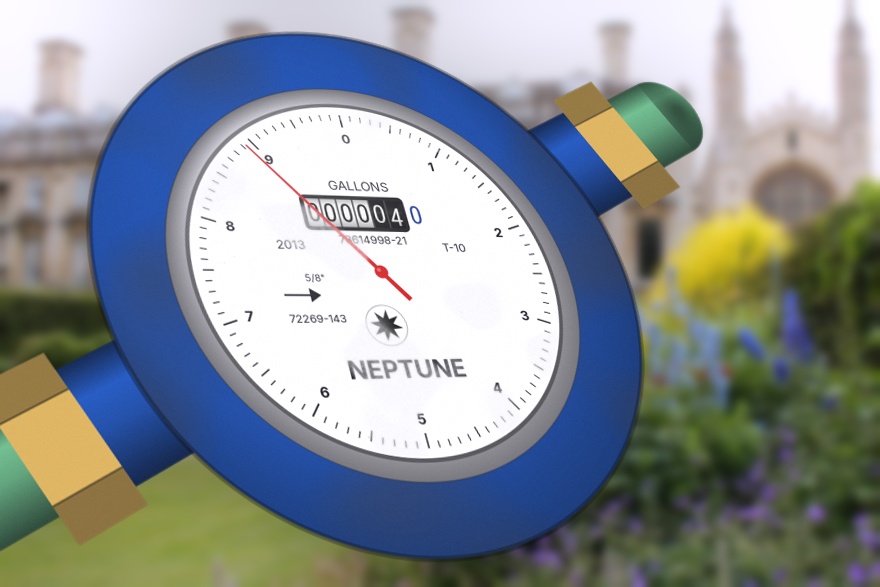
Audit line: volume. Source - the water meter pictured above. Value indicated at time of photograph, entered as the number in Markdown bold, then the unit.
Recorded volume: **38.9** gal
